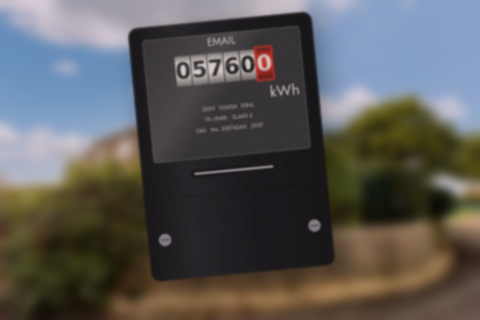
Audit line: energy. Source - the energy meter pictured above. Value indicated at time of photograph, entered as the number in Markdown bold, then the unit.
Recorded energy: **5760.0** kWh
